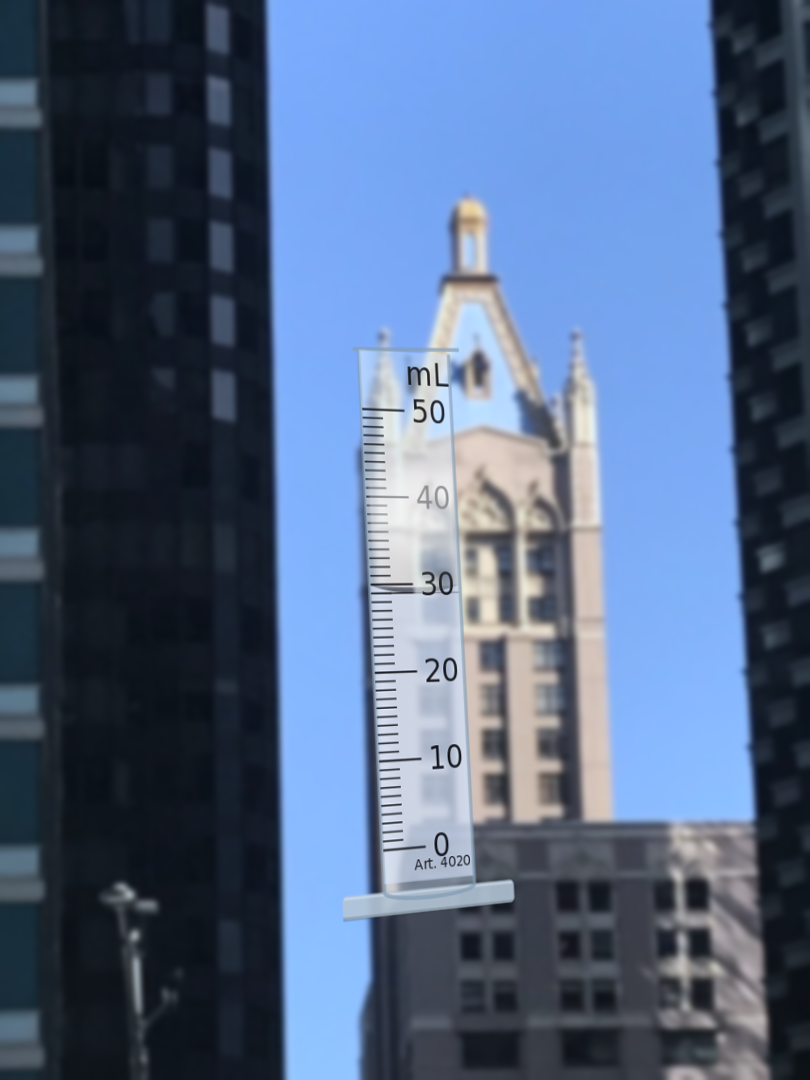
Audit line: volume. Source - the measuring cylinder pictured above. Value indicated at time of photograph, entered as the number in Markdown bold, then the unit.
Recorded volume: **29** mL
